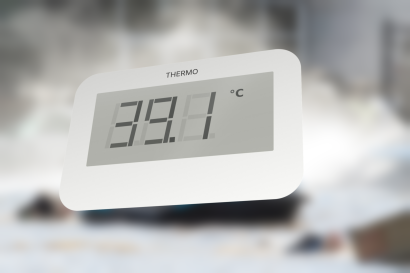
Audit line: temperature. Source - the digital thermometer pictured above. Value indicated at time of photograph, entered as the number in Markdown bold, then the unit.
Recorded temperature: **39.1** °C
